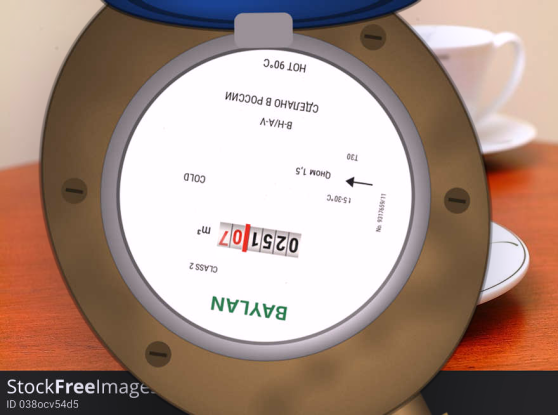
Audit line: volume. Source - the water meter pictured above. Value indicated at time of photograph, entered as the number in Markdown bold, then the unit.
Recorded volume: **251.07** m³
